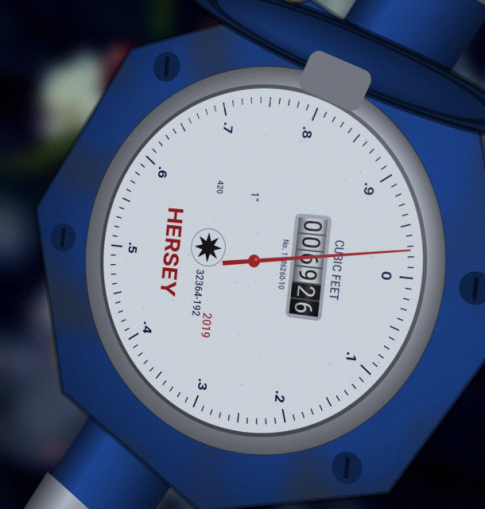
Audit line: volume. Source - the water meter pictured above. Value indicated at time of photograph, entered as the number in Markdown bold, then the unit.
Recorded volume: **6925.97** ft³
